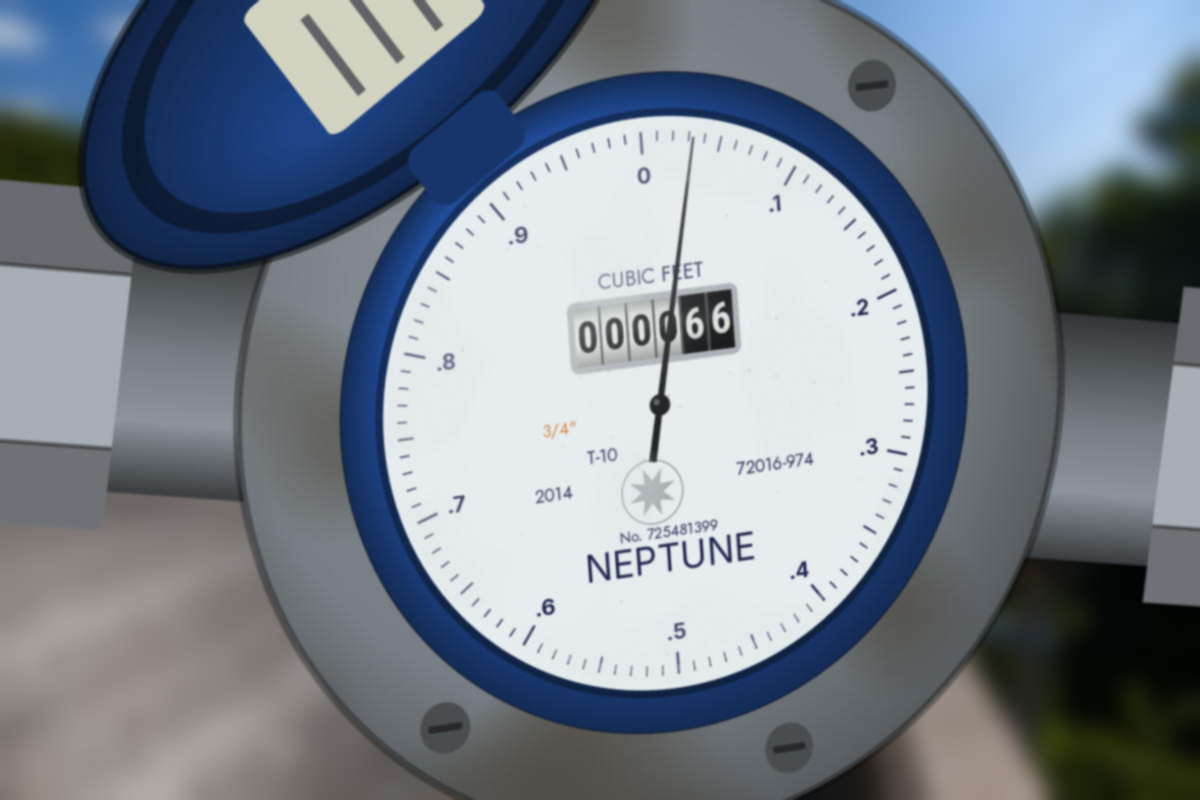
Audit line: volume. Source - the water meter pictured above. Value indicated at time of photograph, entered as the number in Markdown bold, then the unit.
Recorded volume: **66.03** ft³
